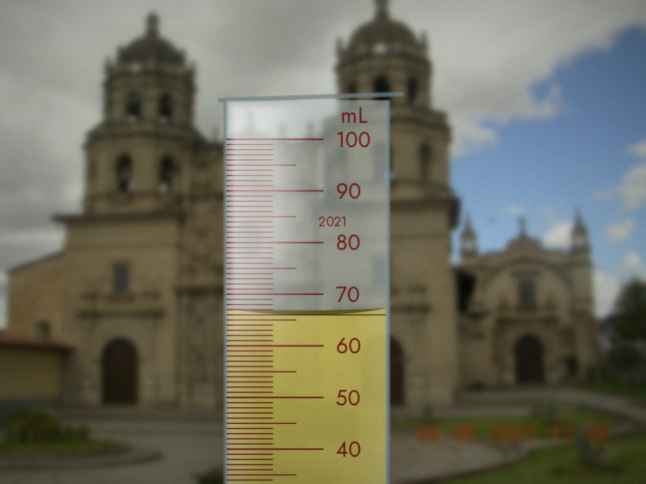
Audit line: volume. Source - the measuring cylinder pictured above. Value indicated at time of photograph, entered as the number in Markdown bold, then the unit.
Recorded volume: **66** mL
